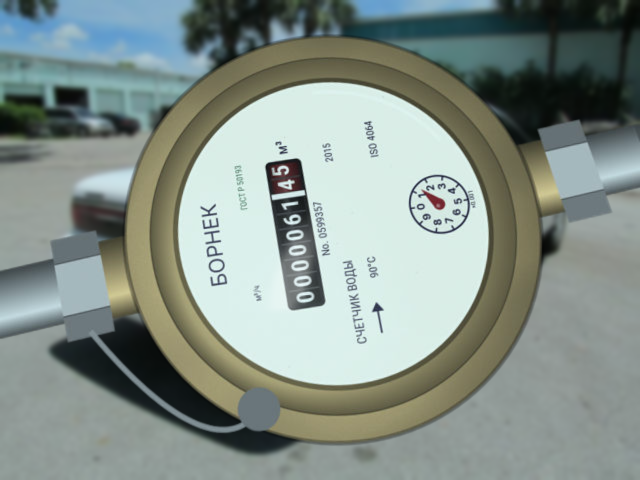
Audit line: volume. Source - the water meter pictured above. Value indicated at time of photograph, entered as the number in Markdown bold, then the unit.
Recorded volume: **61.451** m³
